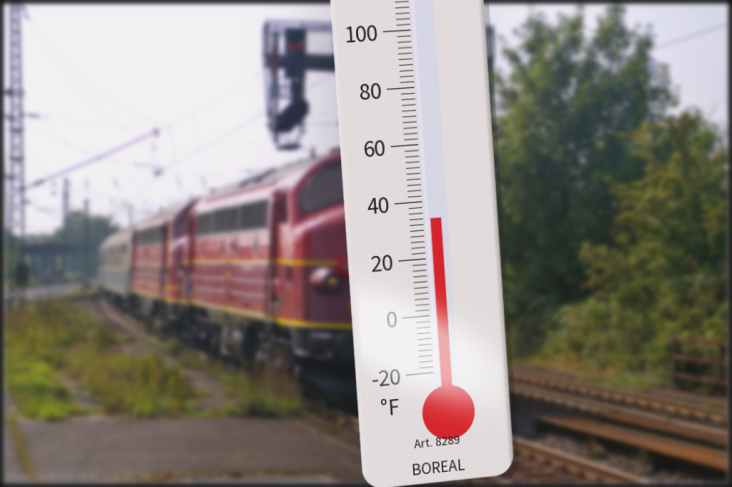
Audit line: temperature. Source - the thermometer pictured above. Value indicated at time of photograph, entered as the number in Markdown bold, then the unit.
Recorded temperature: **34** °F
